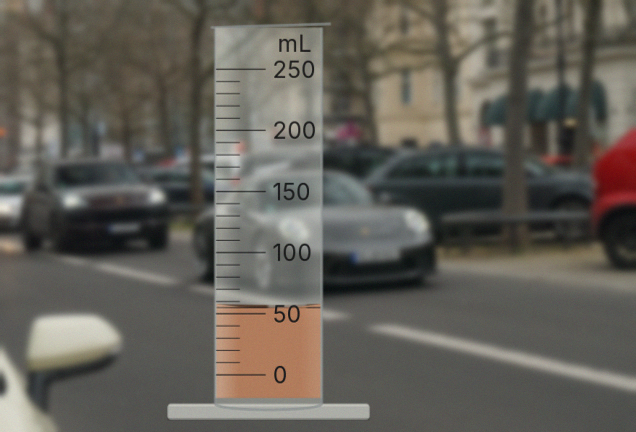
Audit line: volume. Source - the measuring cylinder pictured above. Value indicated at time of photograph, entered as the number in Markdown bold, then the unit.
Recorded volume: **55** mL
